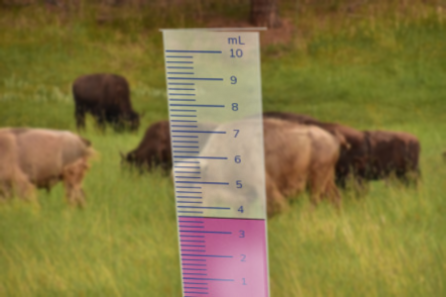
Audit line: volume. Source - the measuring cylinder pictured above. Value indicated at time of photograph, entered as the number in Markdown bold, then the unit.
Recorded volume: **3.6** mL
